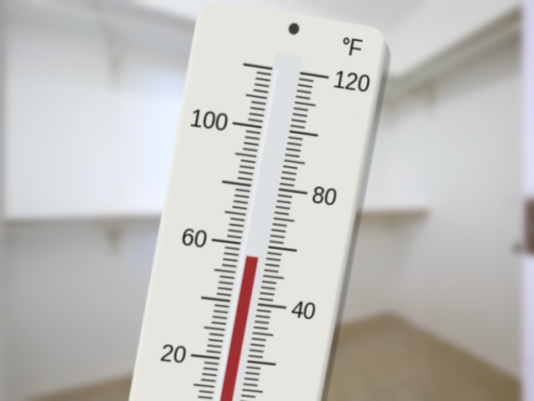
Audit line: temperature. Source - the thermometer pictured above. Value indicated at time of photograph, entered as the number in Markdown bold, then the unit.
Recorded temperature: **56** °F
